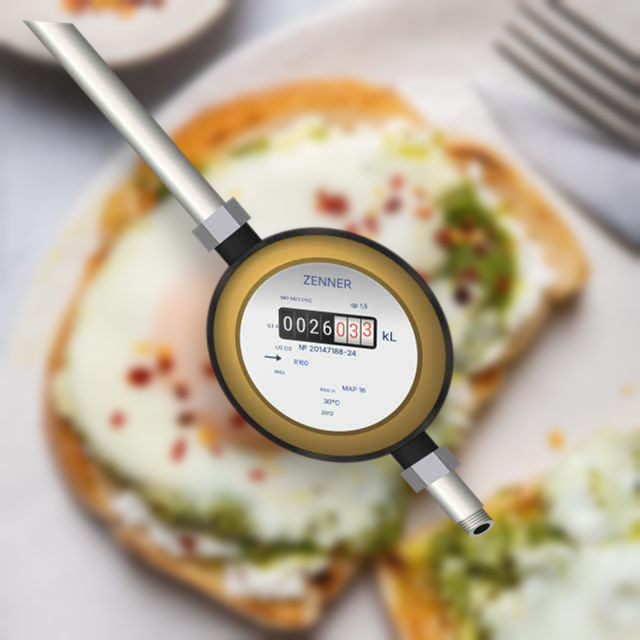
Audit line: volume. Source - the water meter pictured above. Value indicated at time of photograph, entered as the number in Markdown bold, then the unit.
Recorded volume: **26.033** kL
